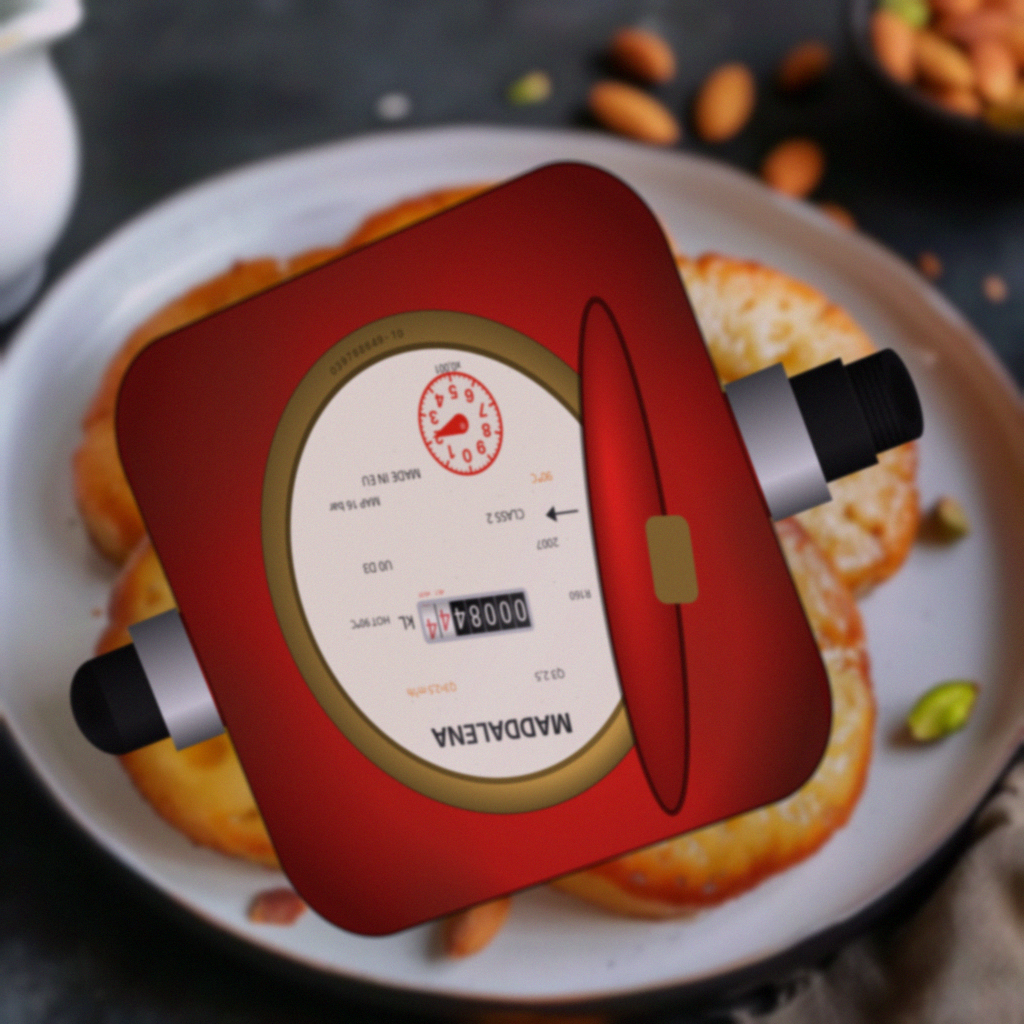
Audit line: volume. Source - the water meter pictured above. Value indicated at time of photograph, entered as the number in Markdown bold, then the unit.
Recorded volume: **84.442** kL
